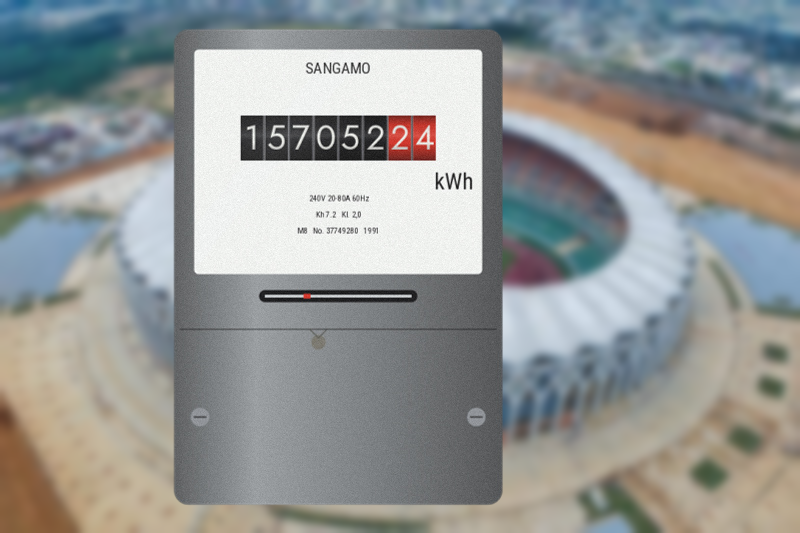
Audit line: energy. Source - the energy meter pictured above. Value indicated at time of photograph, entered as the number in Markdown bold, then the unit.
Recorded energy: **157052.24** kWh
